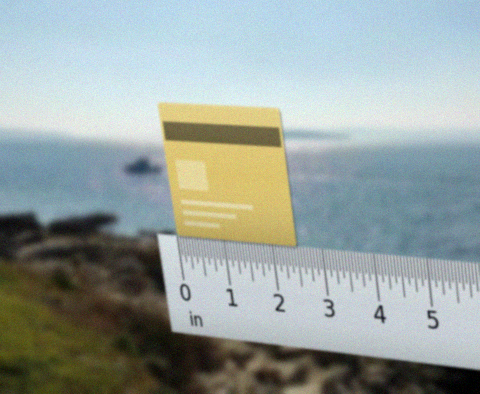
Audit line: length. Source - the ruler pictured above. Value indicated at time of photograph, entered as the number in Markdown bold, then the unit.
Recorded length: **2.5** in
